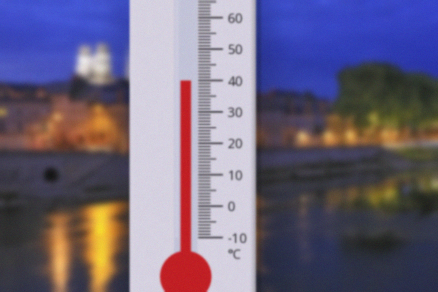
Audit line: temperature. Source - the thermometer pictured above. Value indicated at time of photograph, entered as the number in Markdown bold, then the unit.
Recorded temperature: **40** °C
